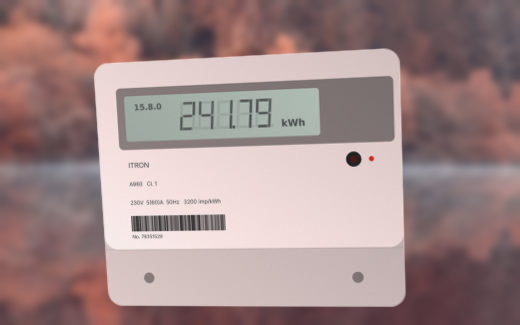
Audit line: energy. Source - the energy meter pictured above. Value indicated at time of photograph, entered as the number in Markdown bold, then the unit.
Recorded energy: **241.79** kWh
